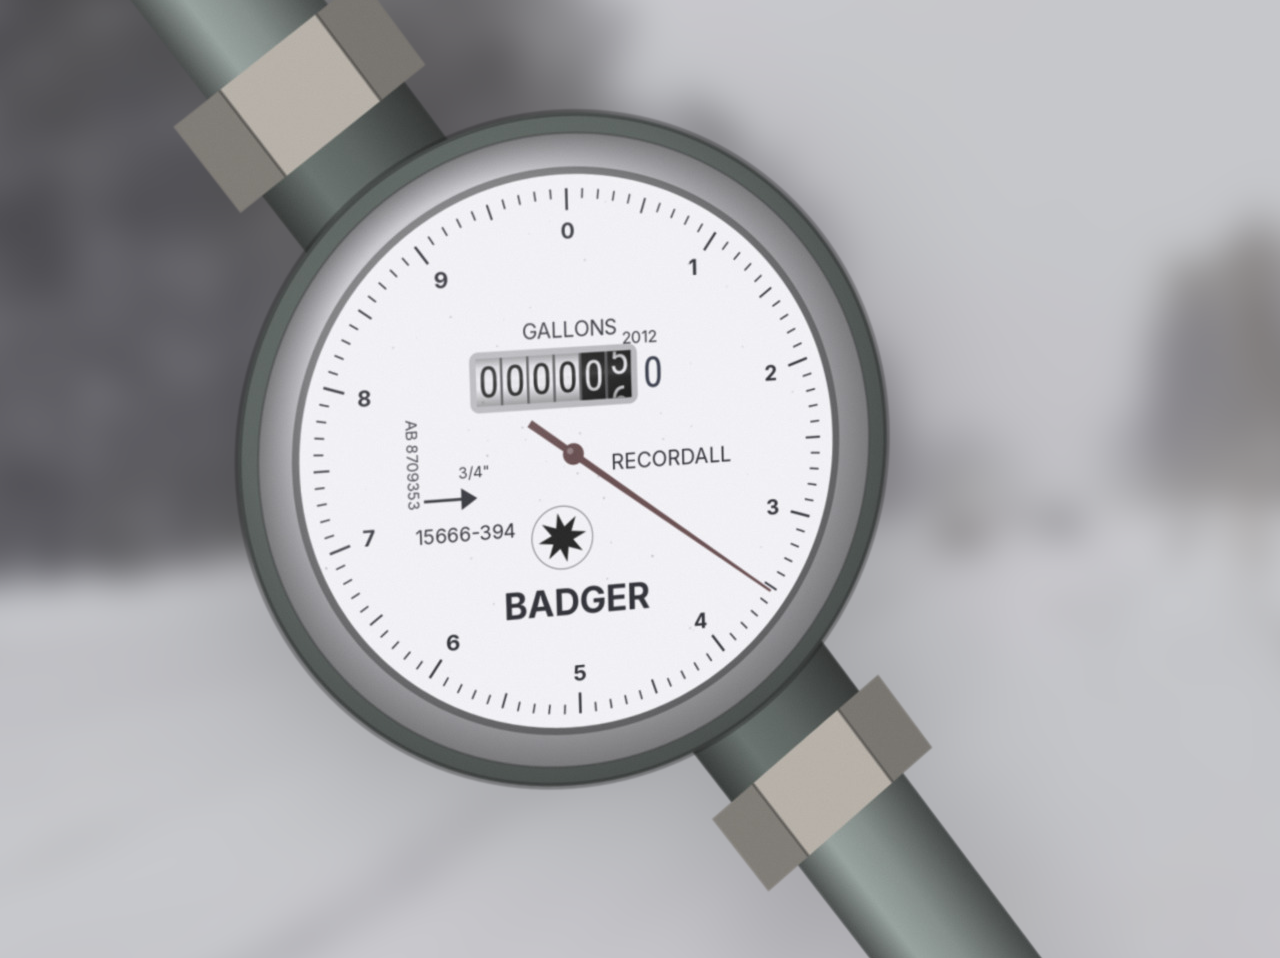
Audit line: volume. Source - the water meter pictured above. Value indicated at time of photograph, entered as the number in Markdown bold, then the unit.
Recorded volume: **53.5** gal
